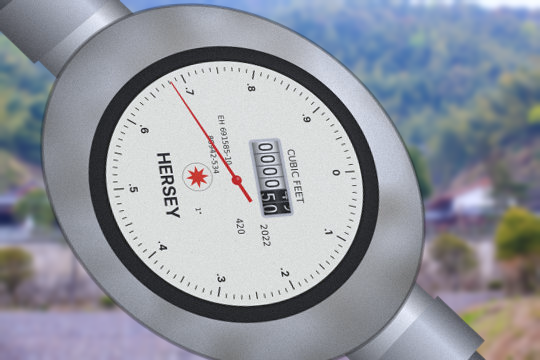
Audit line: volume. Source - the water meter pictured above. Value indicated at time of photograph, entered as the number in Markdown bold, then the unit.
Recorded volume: **49.68** ft³
